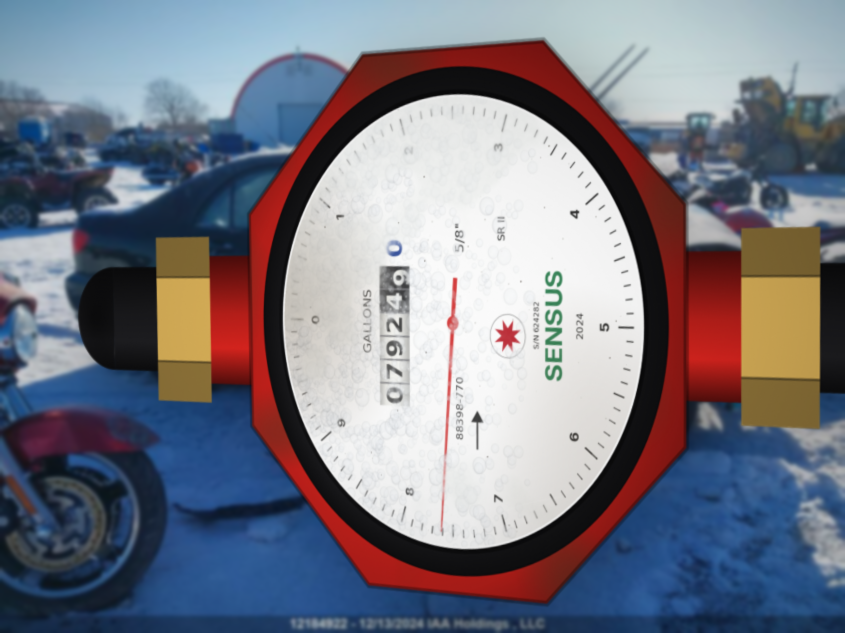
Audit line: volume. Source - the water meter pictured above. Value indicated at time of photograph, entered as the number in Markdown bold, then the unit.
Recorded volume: **792487.6** gal
